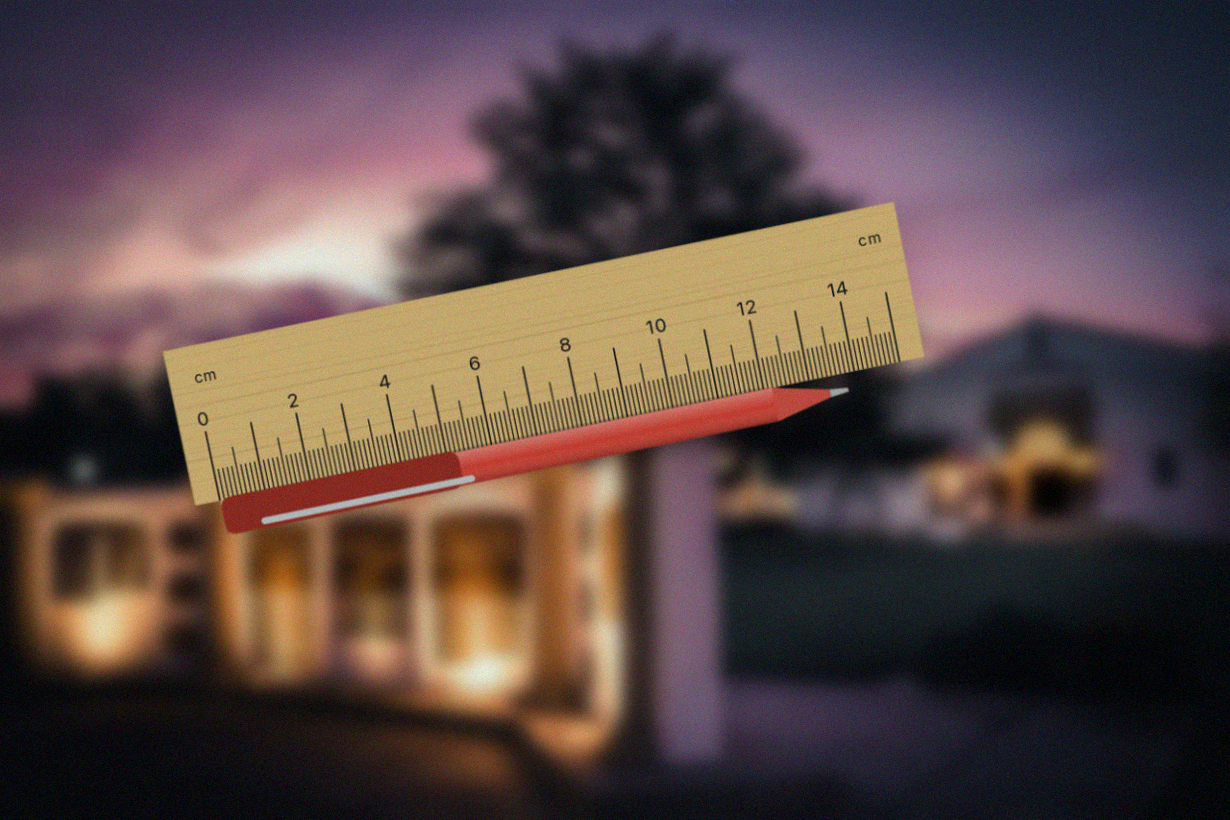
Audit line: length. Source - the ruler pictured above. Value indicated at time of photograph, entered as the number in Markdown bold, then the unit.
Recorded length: **13.8** cm
